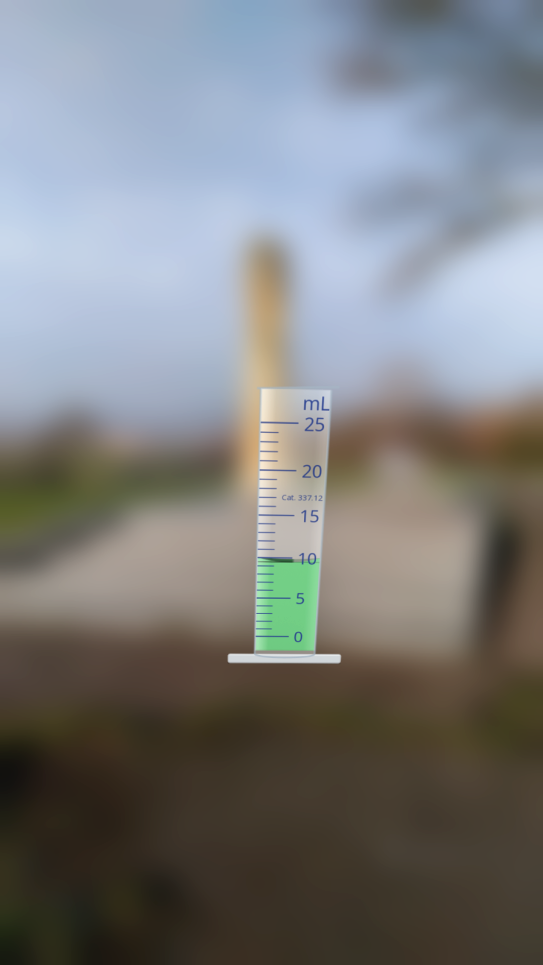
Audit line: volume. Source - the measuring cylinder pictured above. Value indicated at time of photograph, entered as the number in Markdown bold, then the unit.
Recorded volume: **9.5** mL
